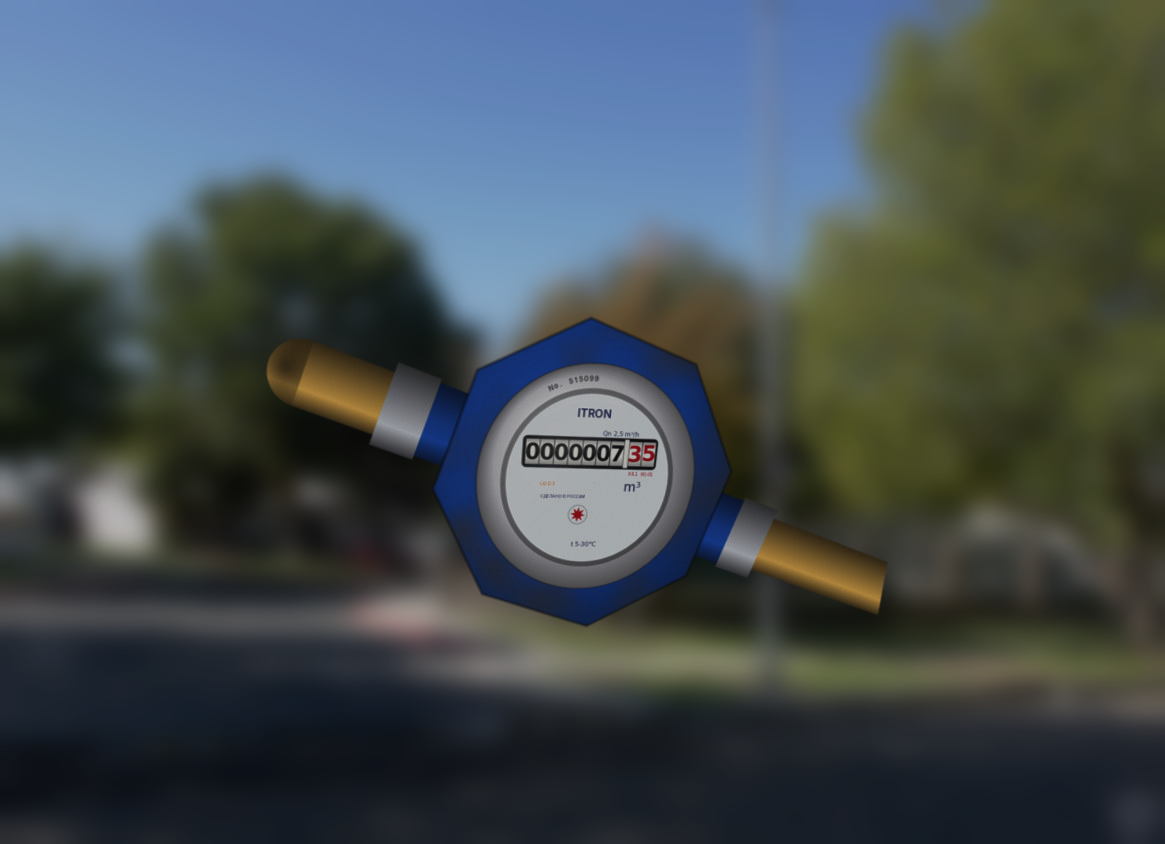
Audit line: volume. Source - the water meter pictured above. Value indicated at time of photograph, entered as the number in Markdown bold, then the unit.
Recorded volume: **7.35** m³
